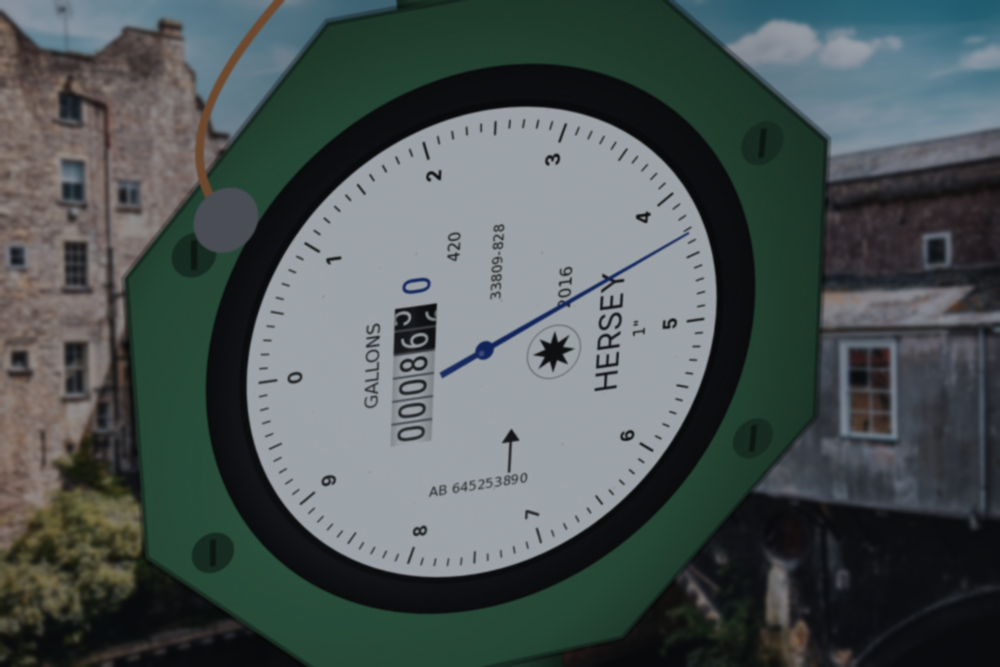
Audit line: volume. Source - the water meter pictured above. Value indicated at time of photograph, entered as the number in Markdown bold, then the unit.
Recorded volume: **8654.3** gal
